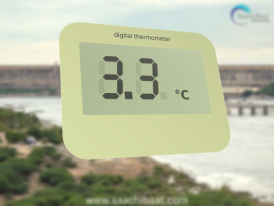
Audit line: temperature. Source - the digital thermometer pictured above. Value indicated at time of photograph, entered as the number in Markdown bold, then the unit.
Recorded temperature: **3.3** °C
